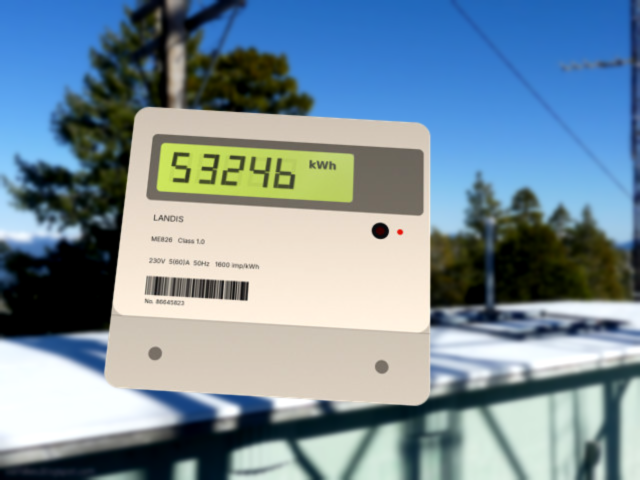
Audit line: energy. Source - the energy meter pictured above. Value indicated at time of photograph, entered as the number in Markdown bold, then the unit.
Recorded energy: **53246** kWh
